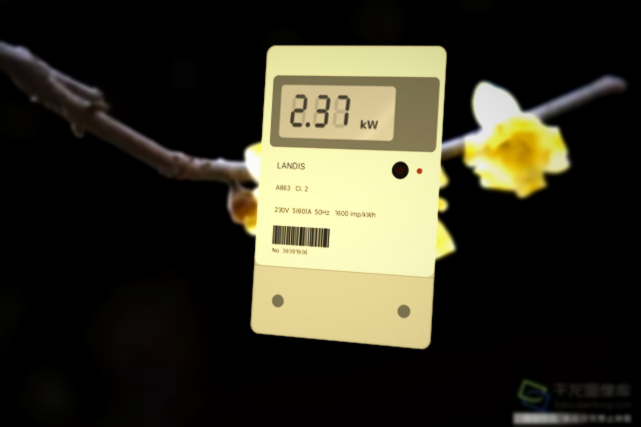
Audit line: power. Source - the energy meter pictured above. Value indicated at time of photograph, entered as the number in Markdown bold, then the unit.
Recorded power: **2.37** kW
